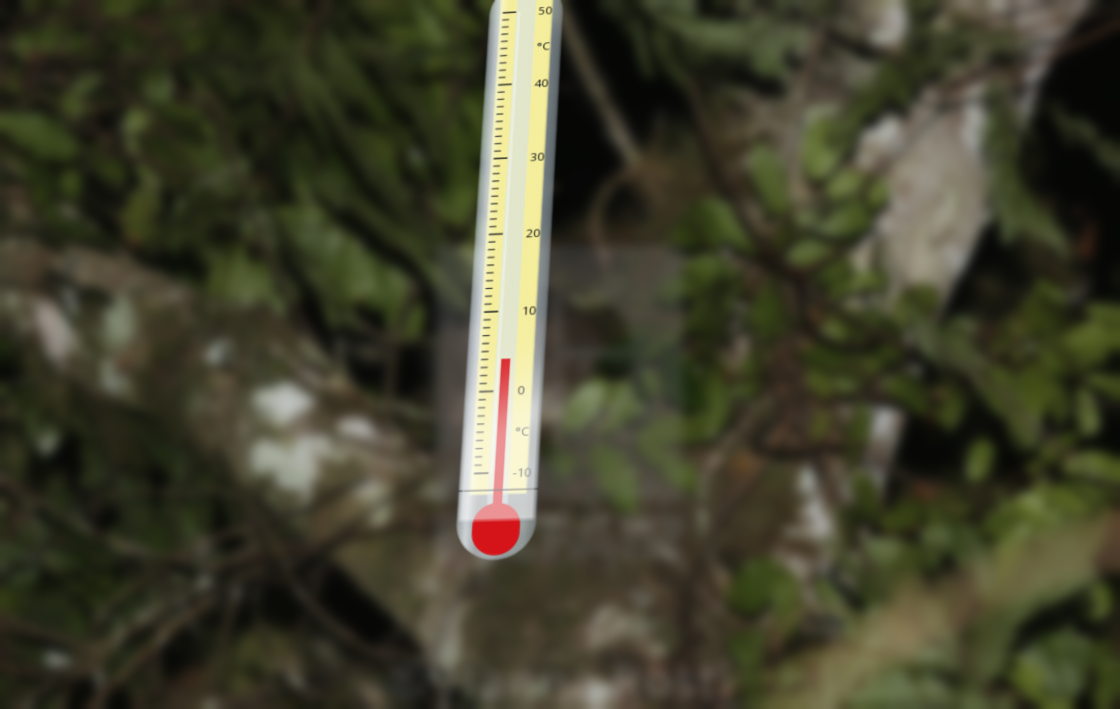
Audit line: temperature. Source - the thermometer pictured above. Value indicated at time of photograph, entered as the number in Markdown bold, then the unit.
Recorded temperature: **4** °C
